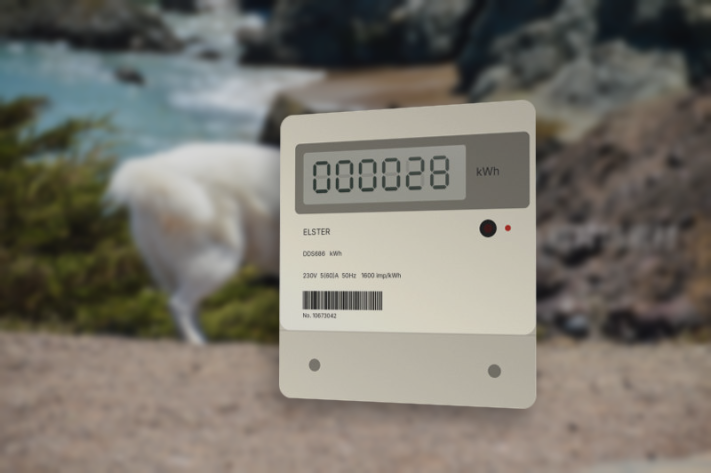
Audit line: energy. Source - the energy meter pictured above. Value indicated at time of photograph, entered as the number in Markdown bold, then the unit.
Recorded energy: **28** kWh
